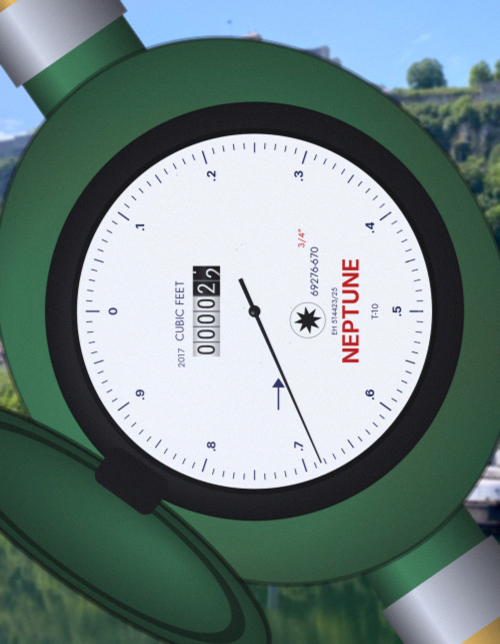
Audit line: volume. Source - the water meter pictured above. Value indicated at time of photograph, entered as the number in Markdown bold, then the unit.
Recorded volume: **21.68** ft³
